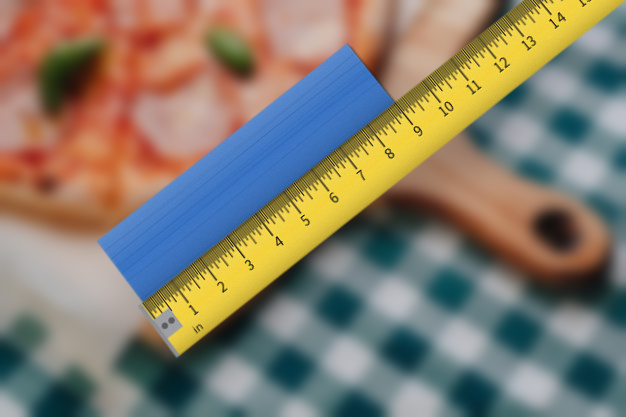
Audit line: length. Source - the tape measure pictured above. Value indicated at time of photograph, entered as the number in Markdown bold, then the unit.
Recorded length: **9** in
